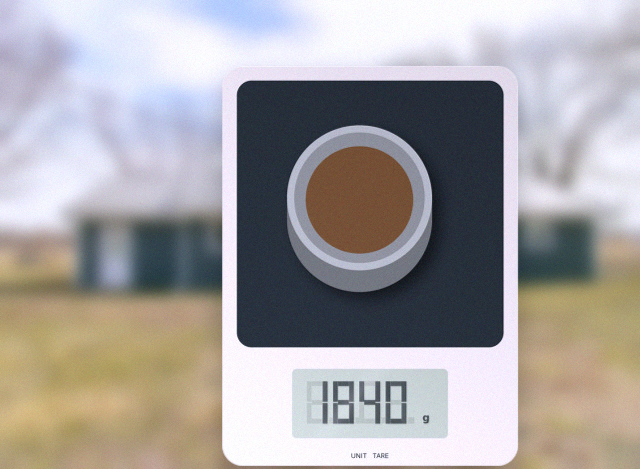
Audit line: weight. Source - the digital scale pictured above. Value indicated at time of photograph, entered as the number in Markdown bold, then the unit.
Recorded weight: **1840** g
